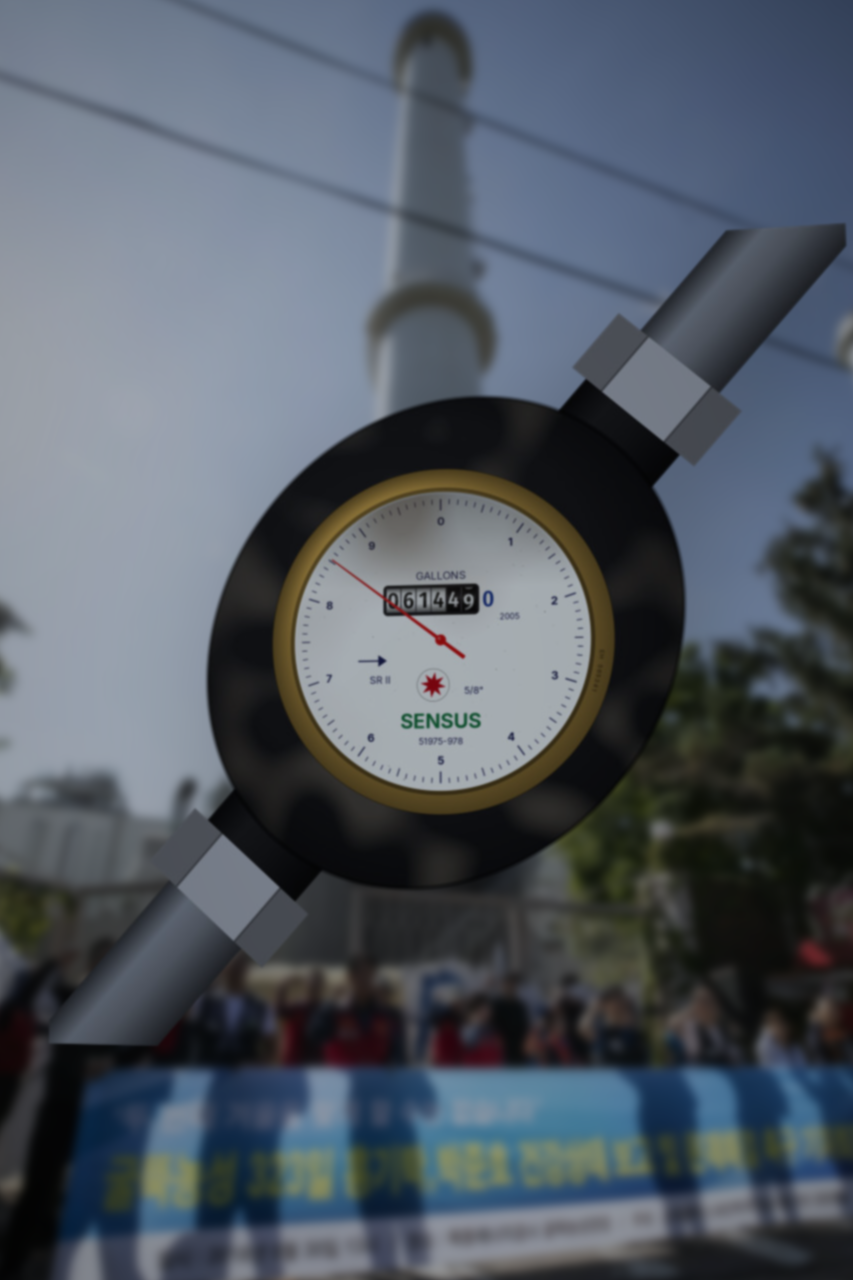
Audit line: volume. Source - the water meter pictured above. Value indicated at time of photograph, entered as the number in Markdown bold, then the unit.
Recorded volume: **614488.5** gal
